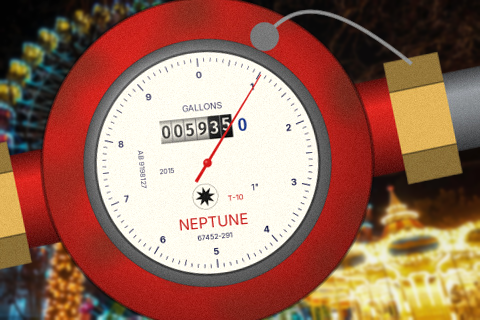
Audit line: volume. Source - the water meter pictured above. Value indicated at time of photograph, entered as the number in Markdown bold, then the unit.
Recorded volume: **59351.0** gal
